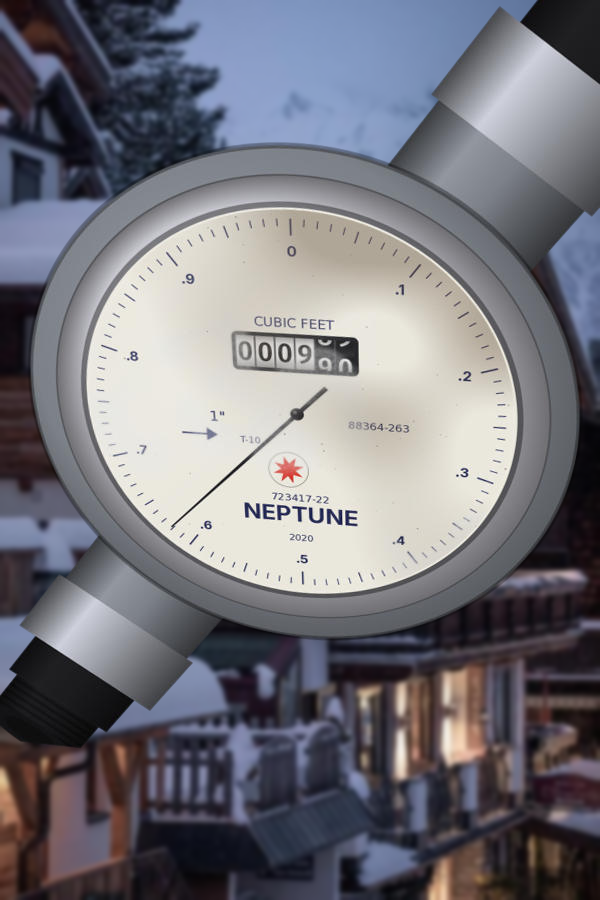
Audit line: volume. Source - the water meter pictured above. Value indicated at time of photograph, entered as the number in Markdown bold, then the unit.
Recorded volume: **989.62** ft³
